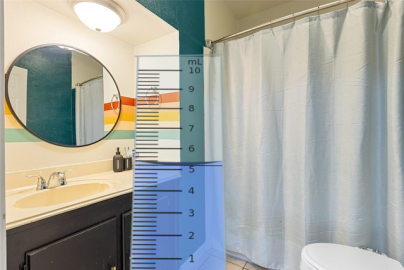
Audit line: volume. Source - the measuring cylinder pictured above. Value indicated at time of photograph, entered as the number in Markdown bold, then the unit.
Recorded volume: **5.2** mL
